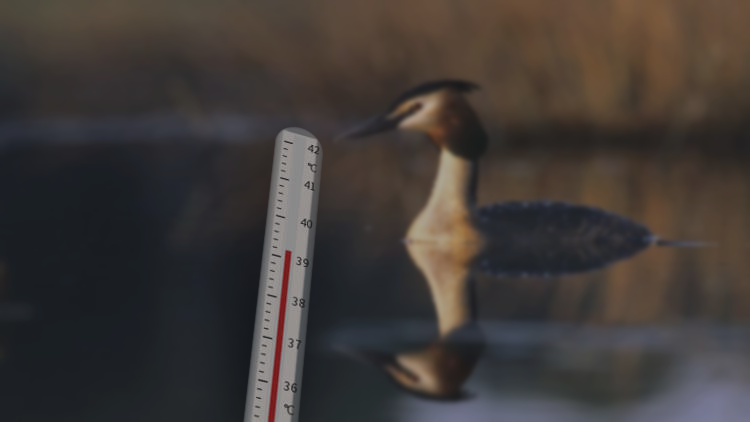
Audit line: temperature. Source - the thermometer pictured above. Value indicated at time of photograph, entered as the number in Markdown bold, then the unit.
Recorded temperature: **39.2** °C
